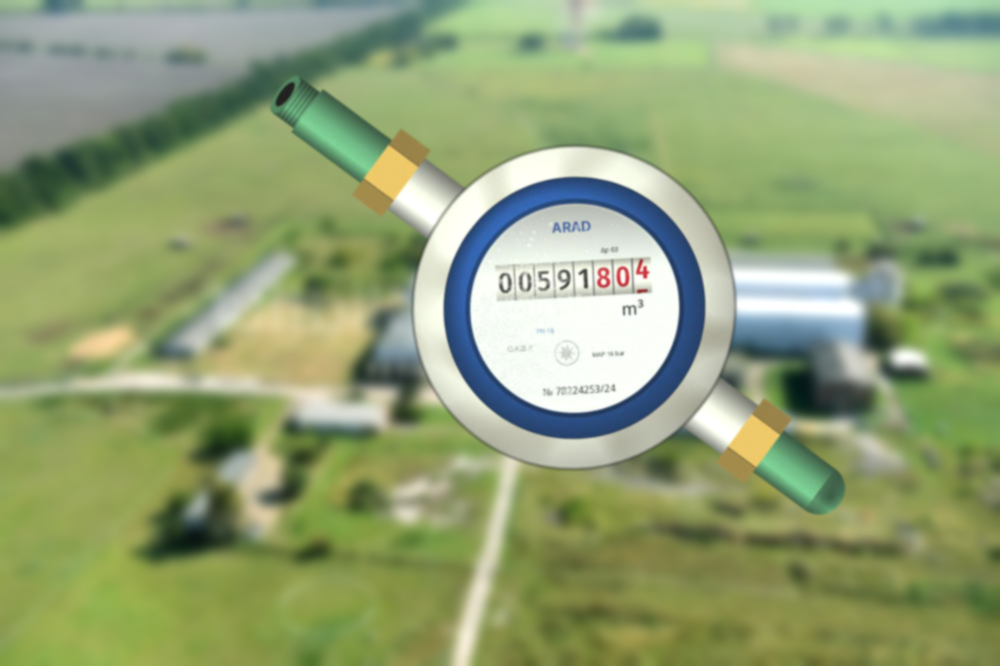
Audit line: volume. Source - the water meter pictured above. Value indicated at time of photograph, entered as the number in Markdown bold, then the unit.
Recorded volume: **591.804** m³
